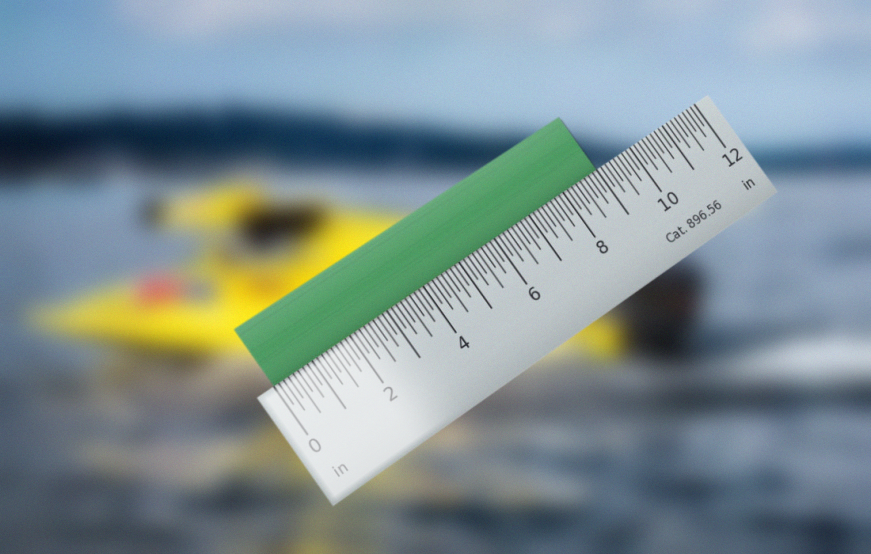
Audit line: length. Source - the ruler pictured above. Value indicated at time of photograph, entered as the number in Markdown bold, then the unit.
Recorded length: **9** in
